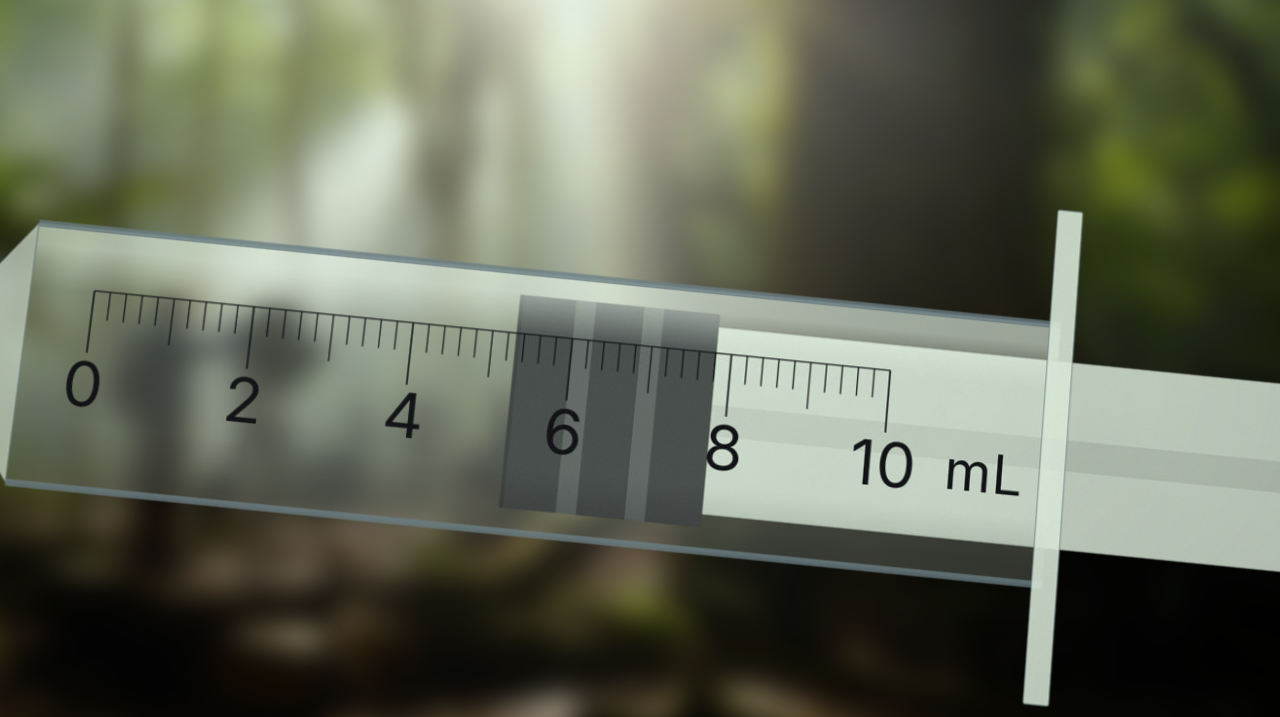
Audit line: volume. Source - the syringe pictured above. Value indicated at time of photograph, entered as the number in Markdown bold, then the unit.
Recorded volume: **5.3** mL
